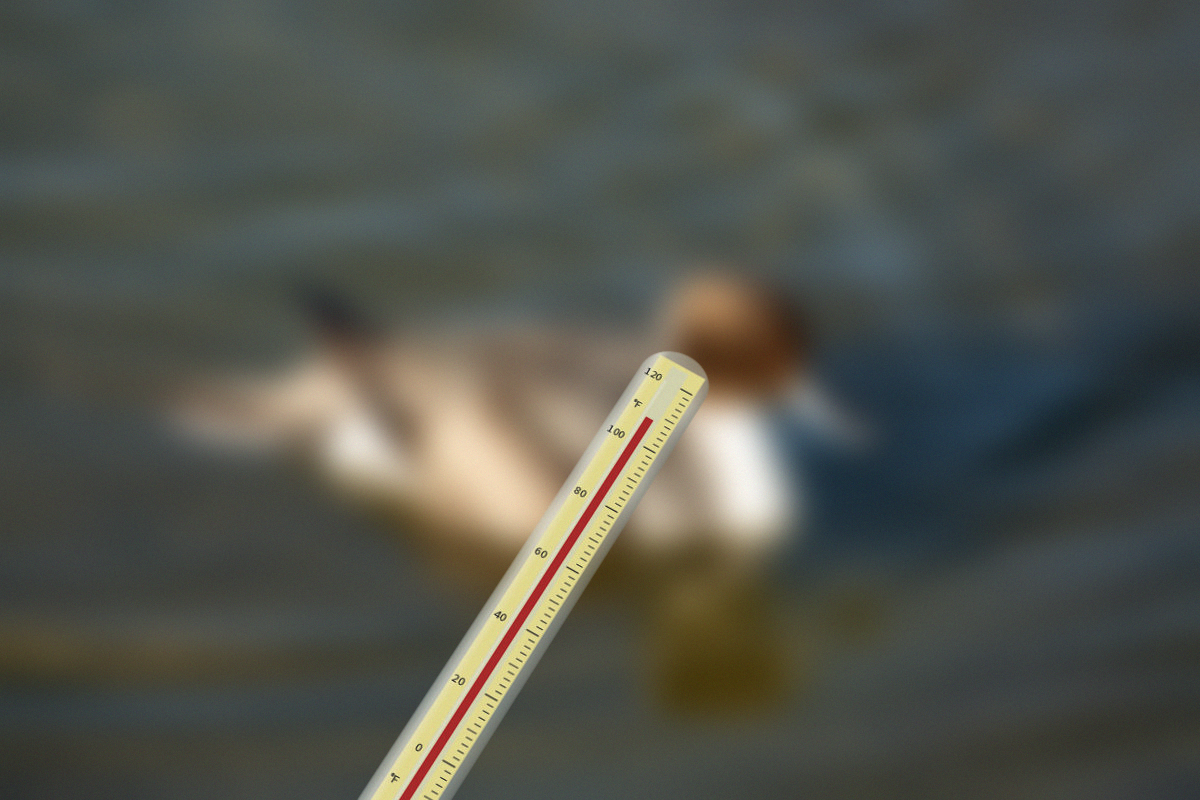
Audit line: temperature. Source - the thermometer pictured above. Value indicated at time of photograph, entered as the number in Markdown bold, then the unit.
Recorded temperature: **108** °F
